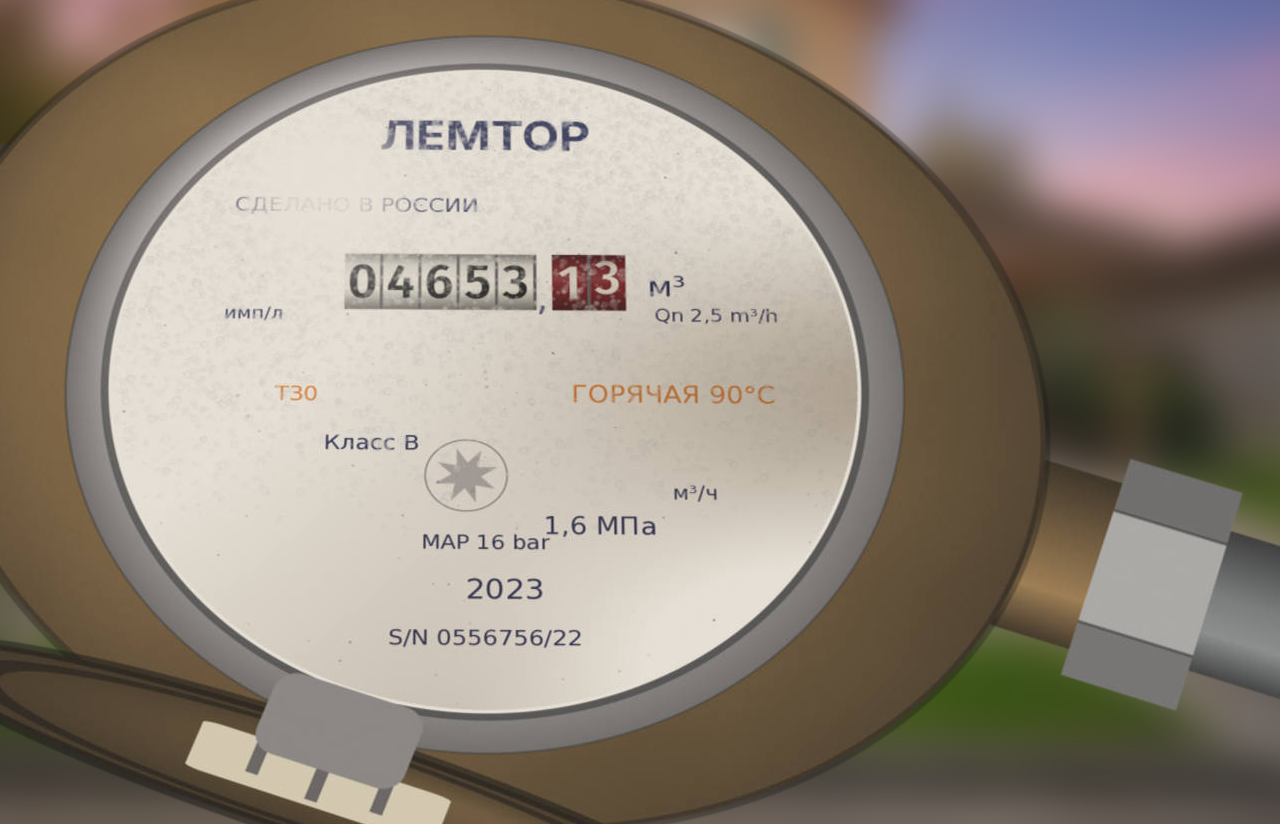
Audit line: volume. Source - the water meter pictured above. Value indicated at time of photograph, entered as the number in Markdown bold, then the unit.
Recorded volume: **4653.13** m³
